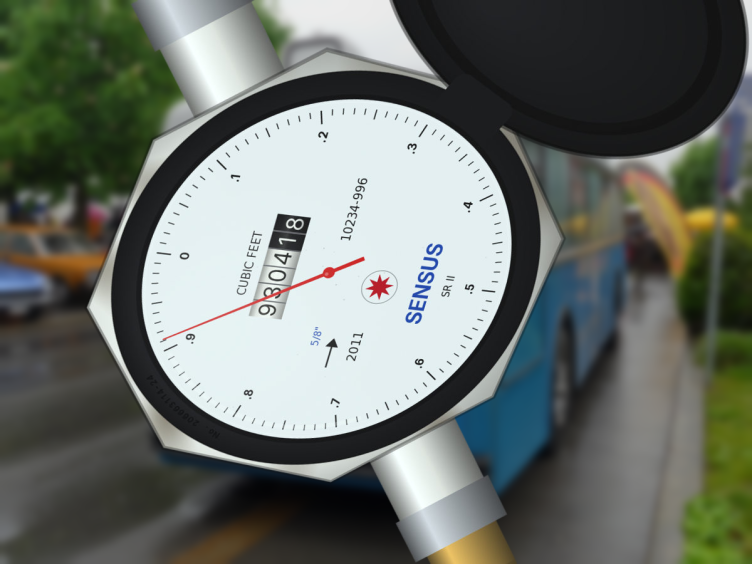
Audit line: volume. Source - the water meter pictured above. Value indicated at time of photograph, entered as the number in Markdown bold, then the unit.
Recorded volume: **930417.91** ft³
